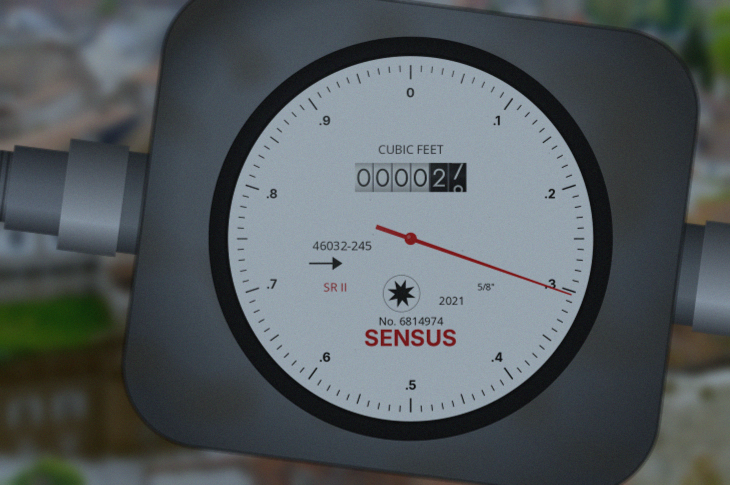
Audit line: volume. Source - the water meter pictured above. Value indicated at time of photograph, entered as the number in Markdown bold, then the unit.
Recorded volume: **27.30** ft³
